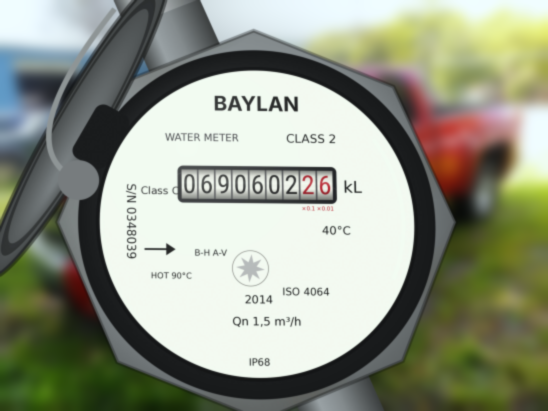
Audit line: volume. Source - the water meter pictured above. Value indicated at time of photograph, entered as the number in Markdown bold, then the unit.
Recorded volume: **690602.26** kL
